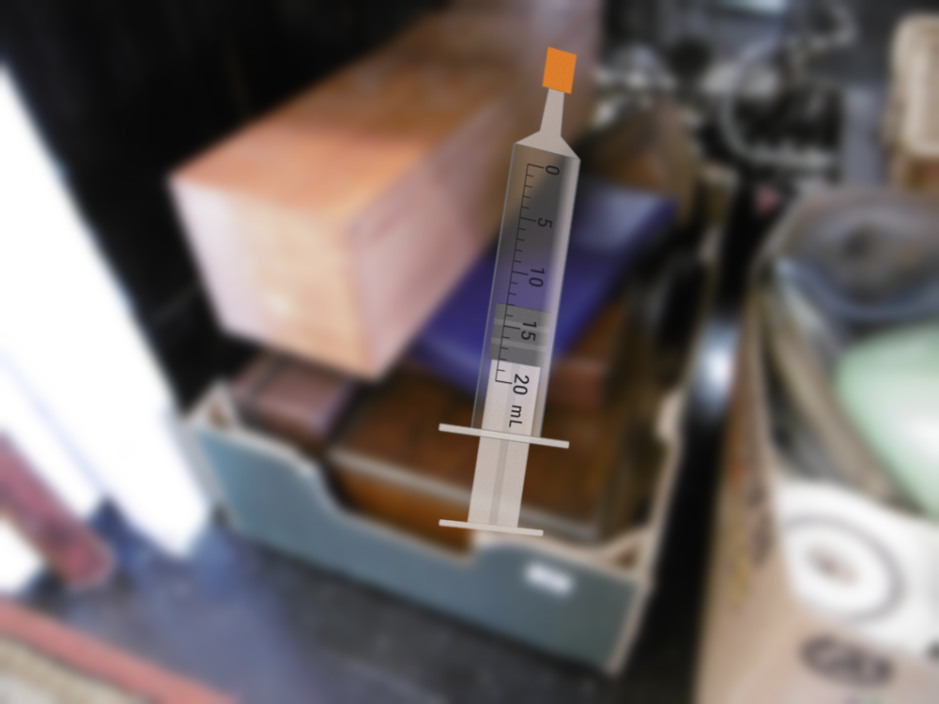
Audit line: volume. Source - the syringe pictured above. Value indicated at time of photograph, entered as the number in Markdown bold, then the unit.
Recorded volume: **13** mL
